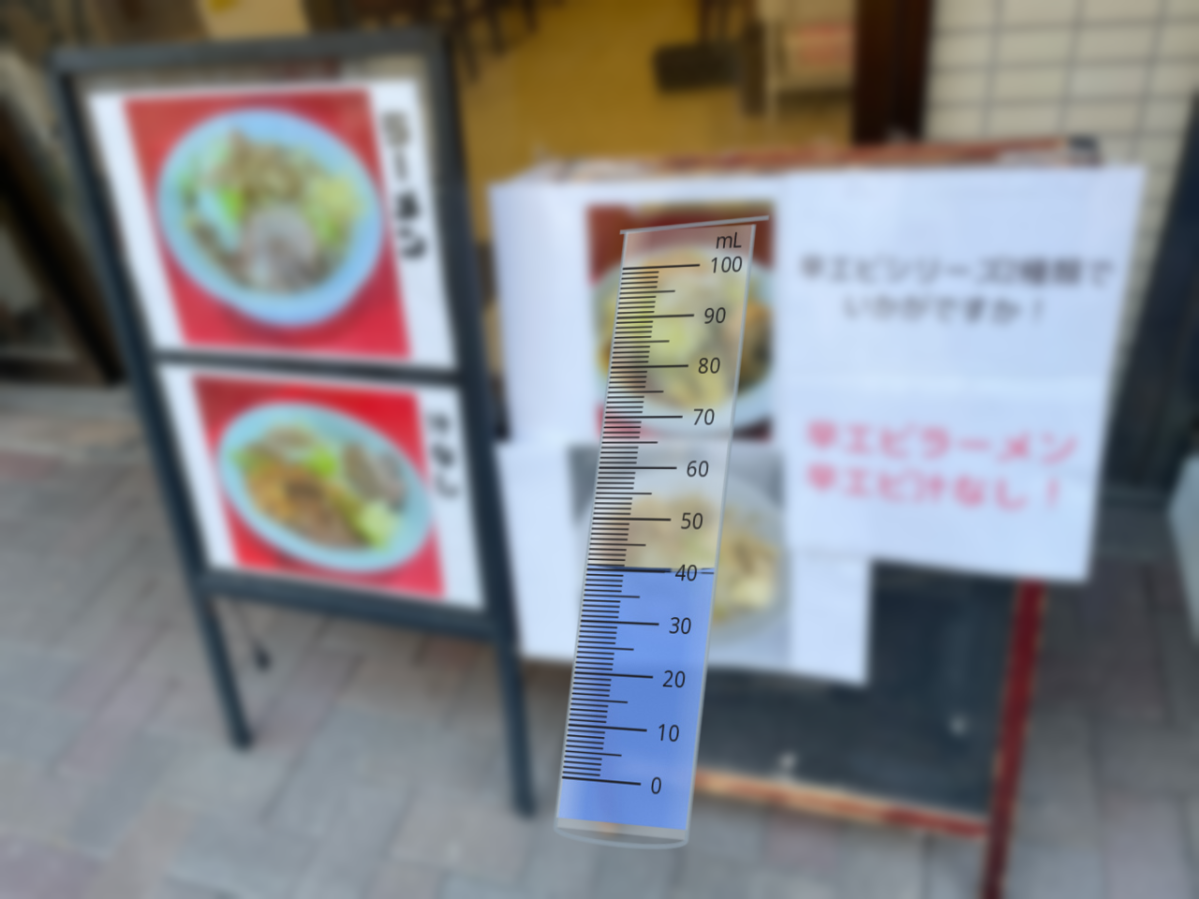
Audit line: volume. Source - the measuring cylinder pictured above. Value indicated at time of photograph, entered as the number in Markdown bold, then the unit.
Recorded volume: **40** mL
